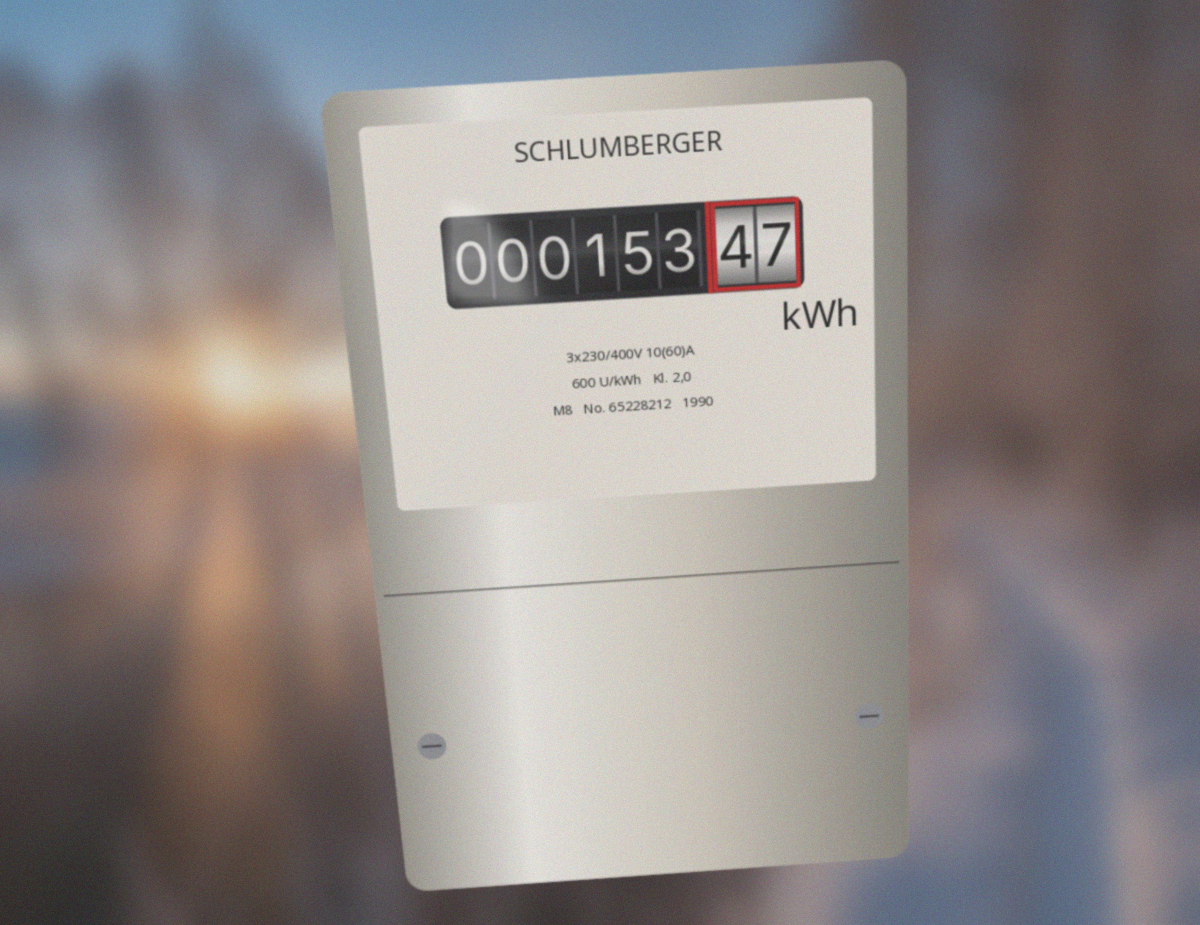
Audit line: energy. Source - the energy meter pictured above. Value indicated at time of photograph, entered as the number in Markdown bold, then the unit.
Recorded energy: **153.47** kWh
